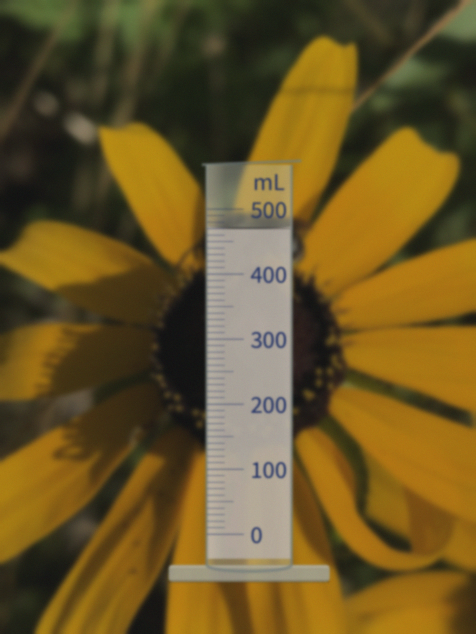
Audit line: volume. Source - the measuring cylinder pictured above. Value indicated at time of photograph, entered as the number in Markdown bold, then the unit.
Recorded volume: **470** mL
